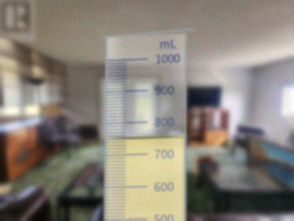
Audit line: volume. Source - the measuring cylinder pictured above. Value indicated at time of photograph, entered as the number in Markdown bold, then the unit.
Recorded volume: **750** mL
